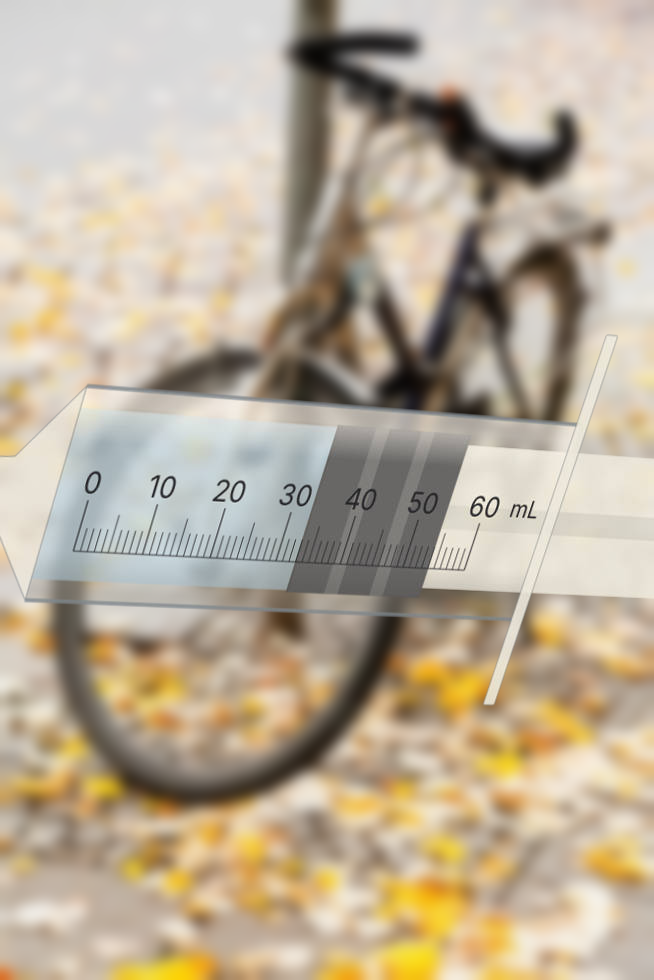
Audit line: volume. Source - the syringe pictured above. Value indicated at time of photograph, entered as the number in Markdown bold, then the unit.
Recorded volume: **33** mL
